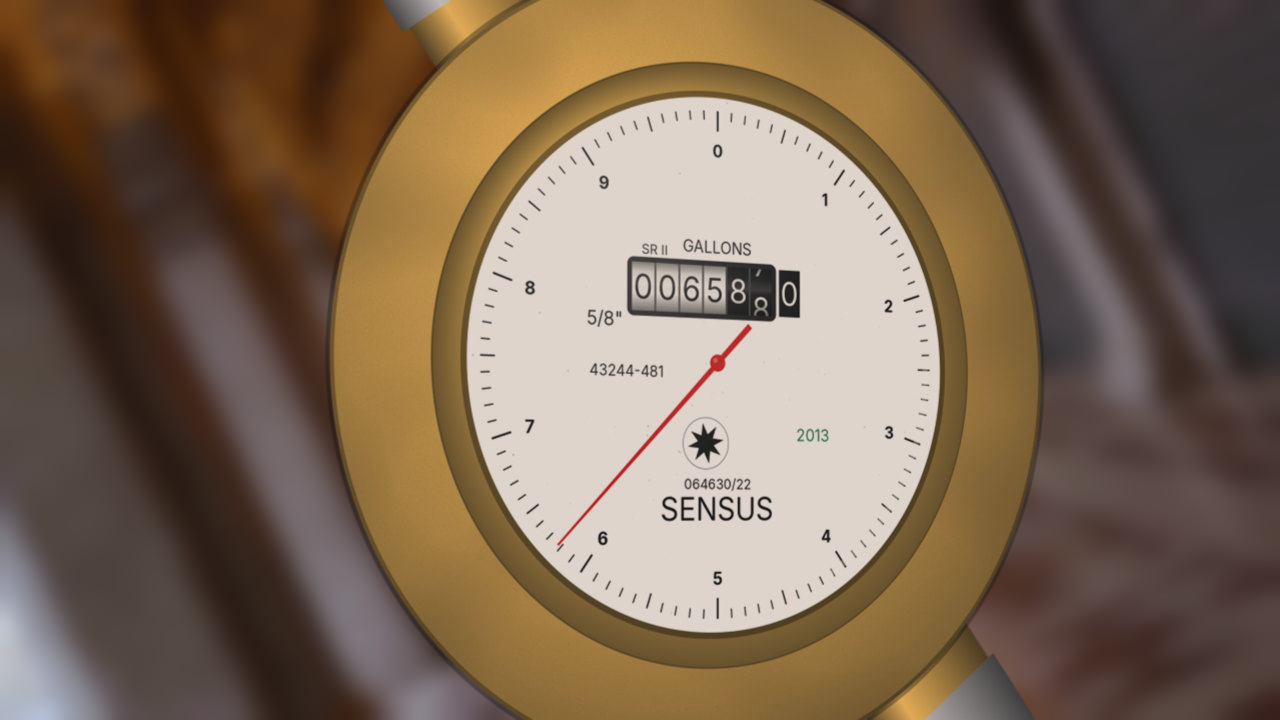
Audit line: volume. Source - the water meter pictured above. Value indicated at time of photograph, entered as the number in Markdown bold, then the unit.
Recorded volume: **65876.2** gal
